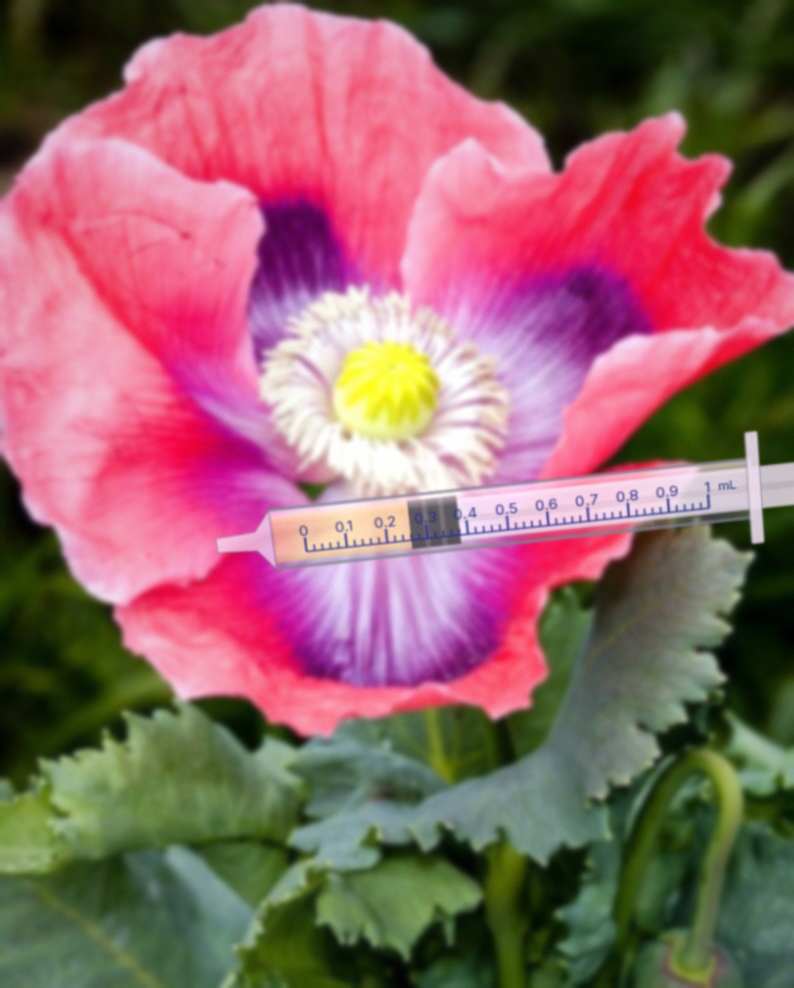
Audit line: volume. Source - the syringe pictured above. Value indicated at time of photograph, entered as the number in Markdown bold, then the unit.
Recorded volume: **0.26** mL
